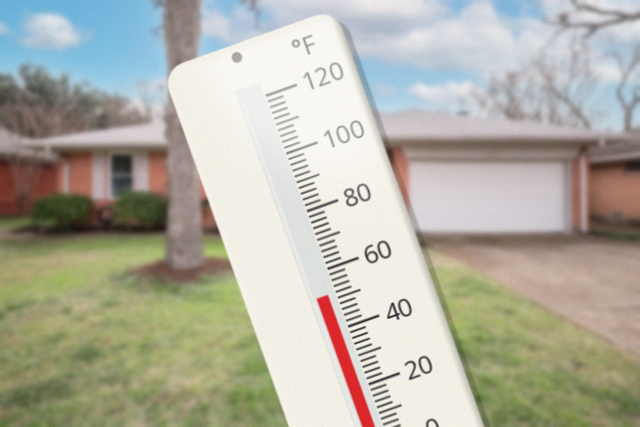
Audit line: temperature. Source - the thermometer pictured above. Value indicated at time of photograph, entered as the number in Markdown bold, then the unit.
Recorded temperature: **52** °F
